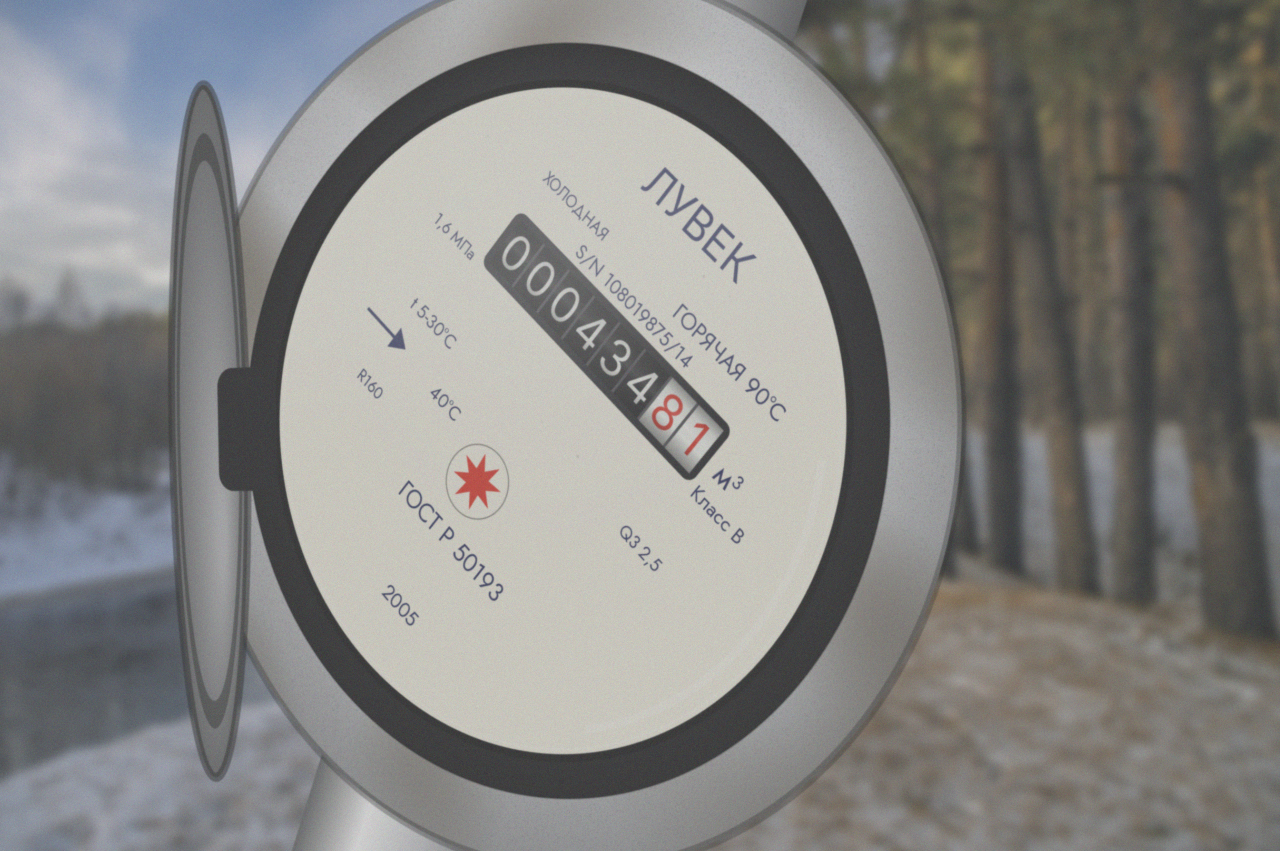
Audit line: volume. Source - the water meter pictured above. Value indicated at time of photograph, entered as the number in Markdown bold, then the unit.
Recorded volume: **434.81** m³
